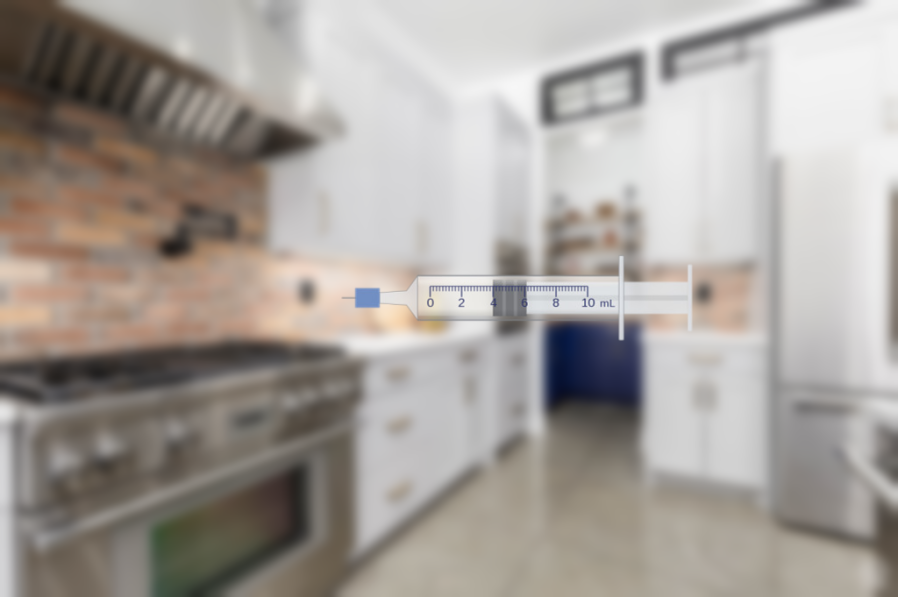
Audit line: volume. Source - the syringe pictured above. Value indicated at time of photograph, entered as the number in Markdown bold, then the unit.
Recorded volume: **4** mL
